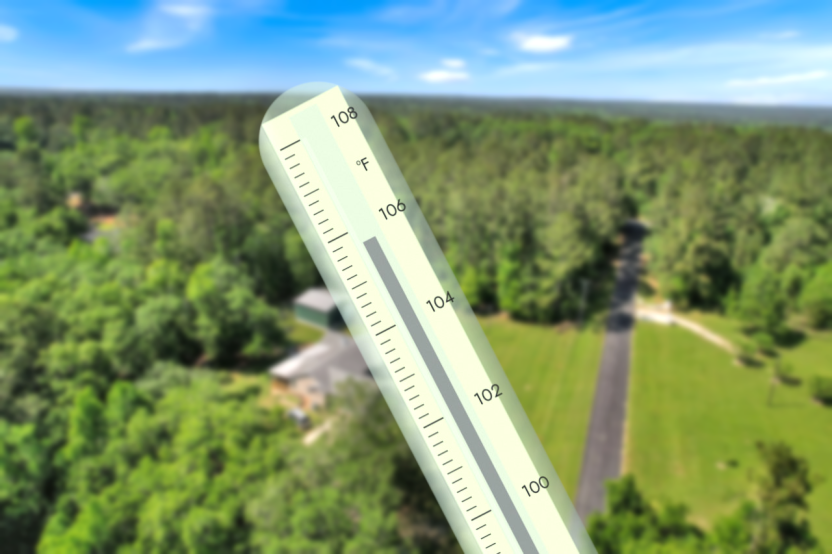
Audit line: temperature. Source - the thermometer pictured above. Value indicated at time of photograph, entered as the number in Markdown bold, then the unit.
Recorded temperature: **105.7** °F
